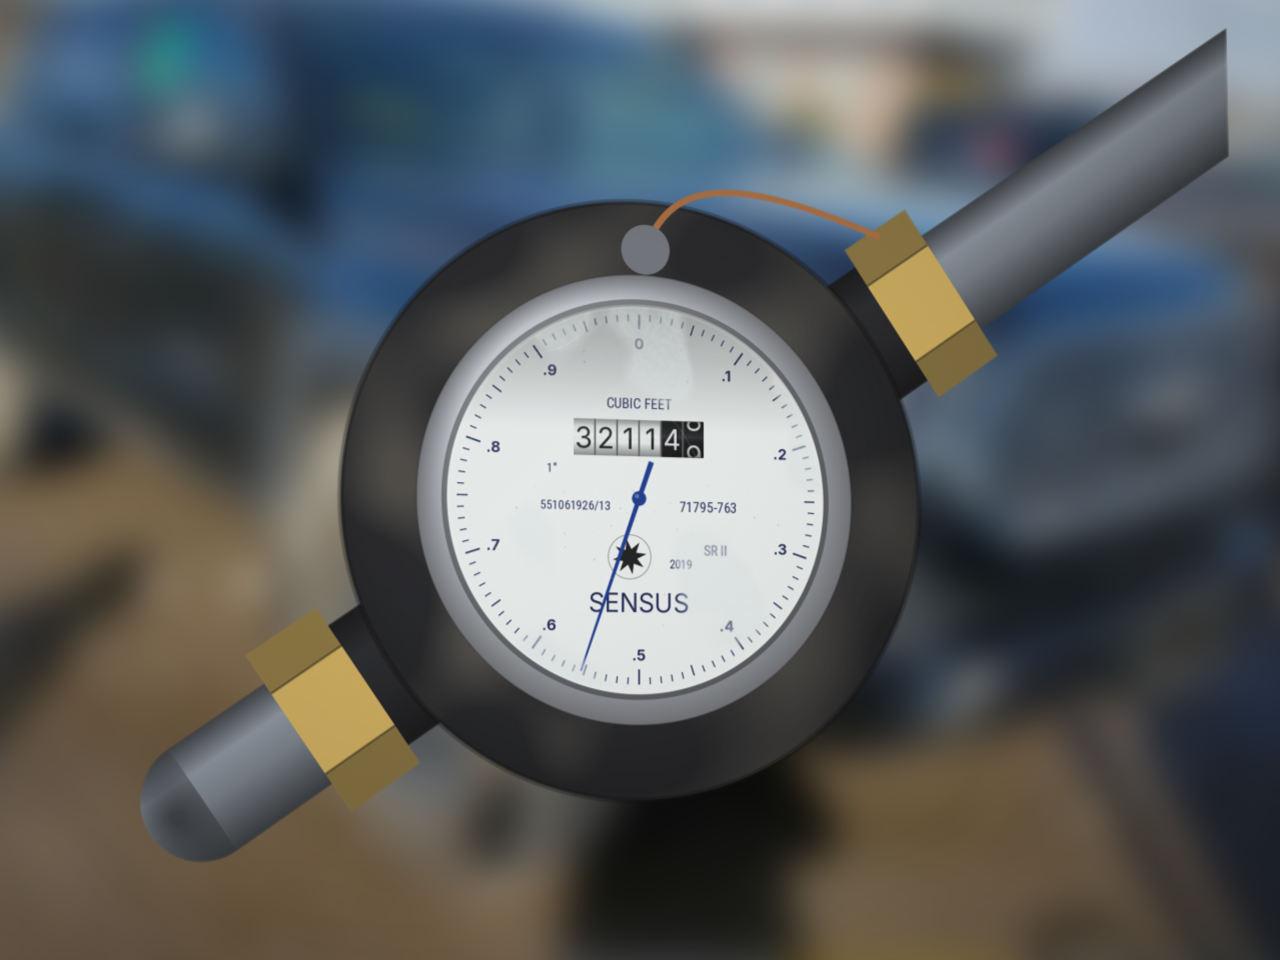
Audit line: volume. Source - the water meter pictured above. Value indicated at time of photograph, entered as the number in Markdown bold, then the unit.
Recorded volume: **321148.55** ft³
